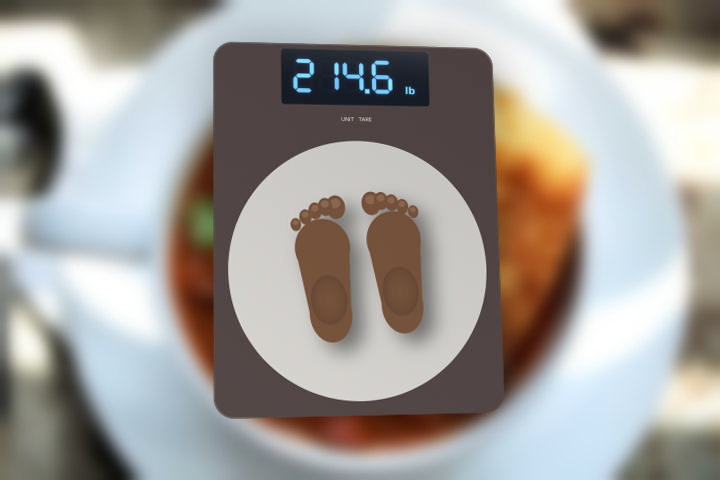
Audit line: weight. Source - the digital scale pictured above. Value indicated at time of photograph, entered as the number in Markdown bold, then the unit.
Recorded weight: **214.6** lb
